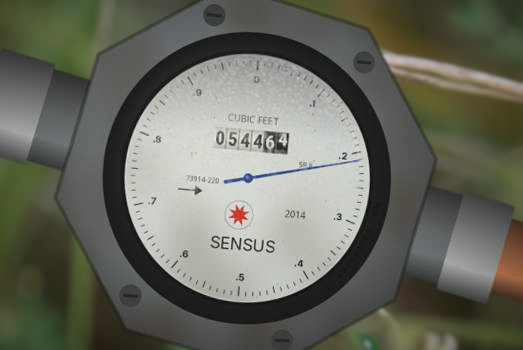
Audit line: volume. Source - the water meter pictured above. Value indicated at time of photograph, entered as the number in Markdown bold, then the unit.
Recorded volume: **54464.21** ft³
